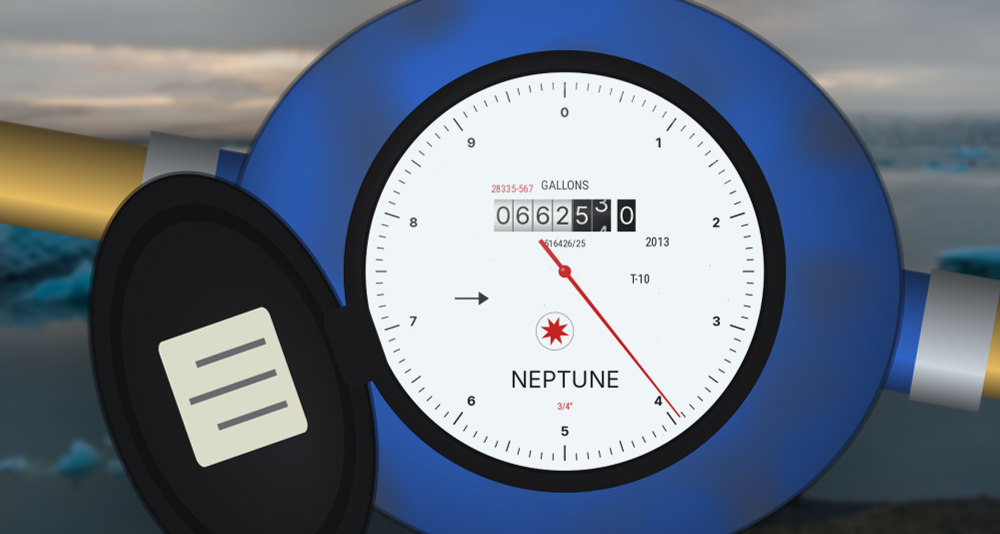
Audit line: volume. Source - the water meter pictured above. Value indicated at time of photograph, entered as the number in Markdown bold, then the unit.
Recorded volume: **662533.9** gal
